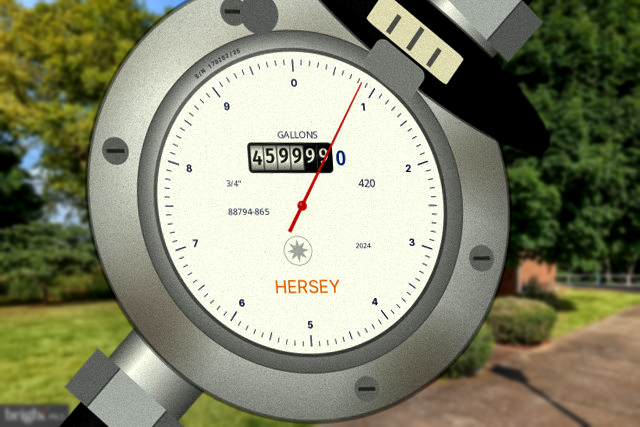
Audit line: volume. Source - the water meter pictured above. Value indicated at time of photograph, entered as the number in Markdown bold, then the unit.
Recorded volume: **4599990.8** gal
